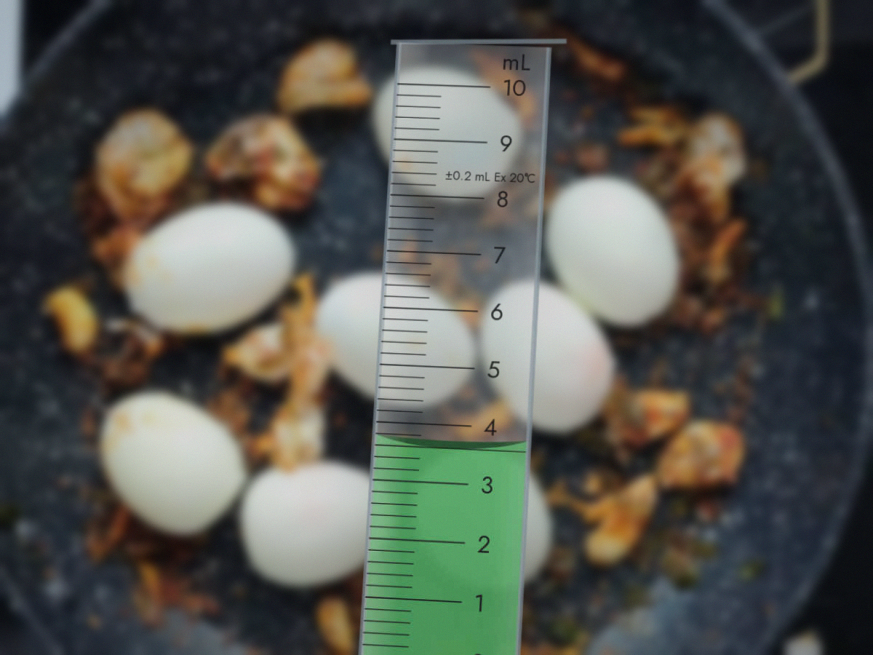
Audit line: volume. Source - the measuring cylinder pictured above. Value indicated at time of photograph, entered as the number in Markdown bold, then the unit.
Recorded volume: **3.6** mL
